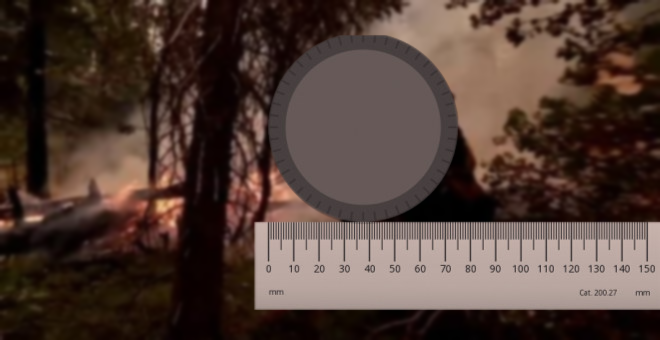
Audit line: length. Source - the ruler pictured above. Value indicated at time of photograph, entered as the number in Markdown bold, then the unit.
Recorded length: **75** mm
